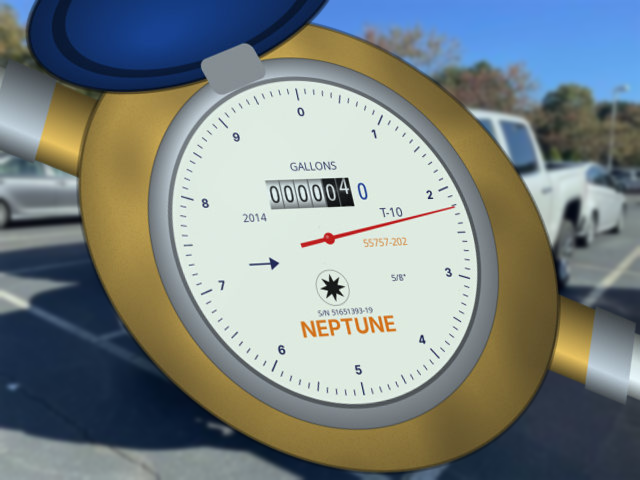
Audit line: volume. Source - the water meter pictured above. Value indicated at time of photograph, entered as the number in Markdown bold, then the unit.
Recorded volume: **42.2** gal
